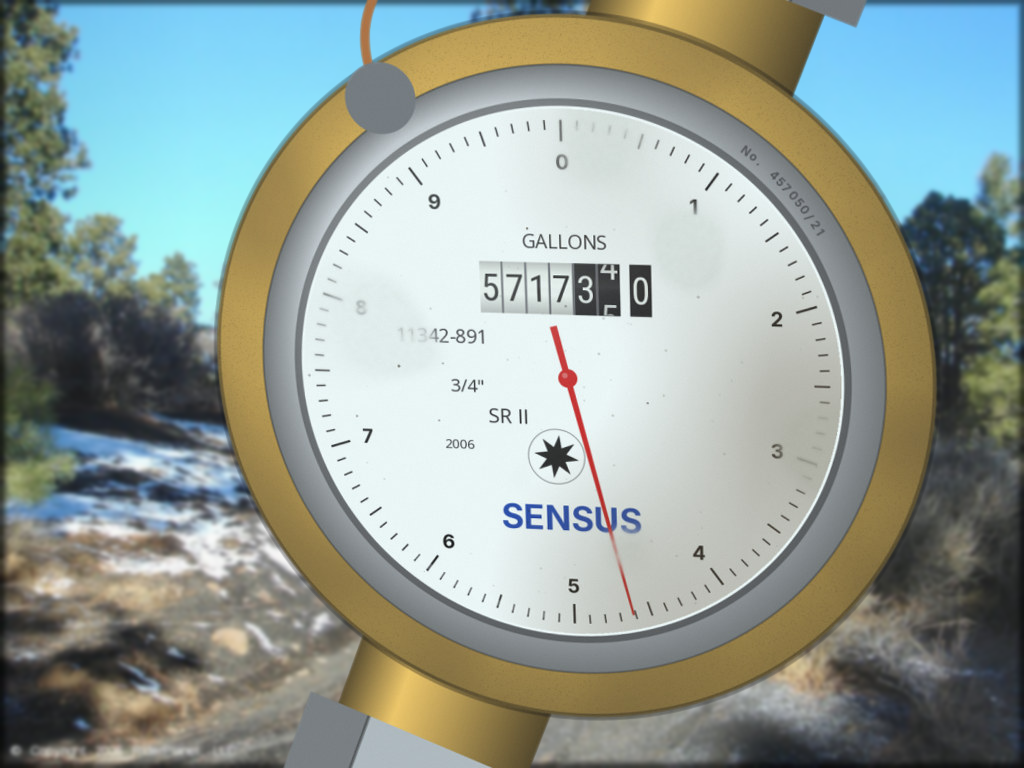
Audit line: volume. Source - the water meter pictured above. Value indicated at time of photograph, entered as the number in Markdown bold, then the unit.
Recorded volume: **5717344.6** gal
